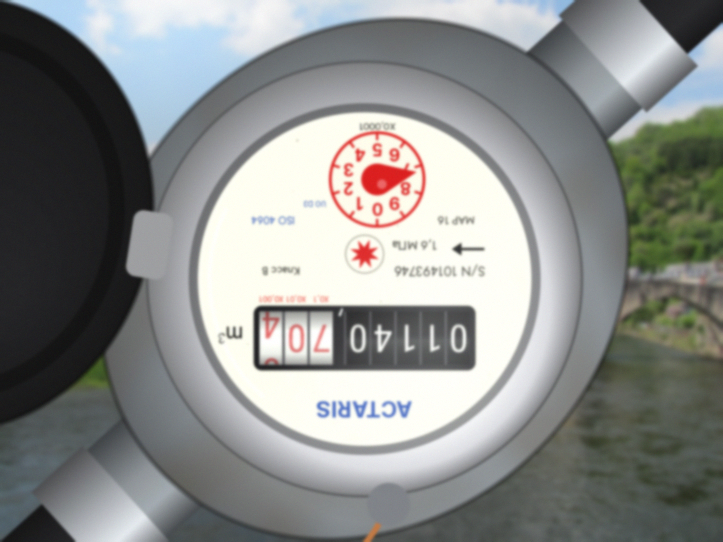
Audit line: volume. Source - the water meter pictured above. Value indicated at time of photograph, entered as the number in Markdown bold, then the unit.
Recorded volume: **1140.7037** m³
